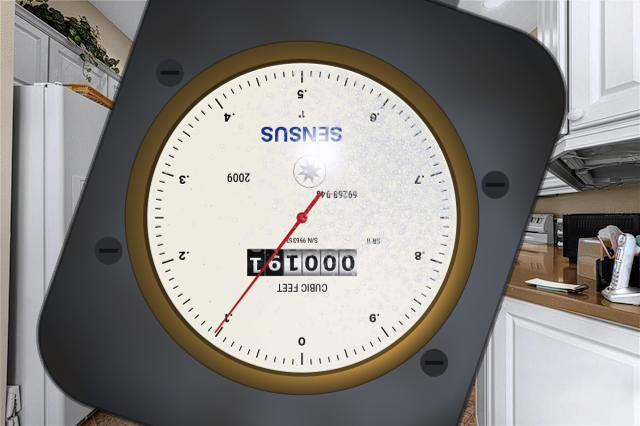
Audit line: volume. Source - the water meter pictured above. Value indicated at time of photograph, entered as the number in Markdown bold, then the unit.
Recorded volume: **191.10** ft³
